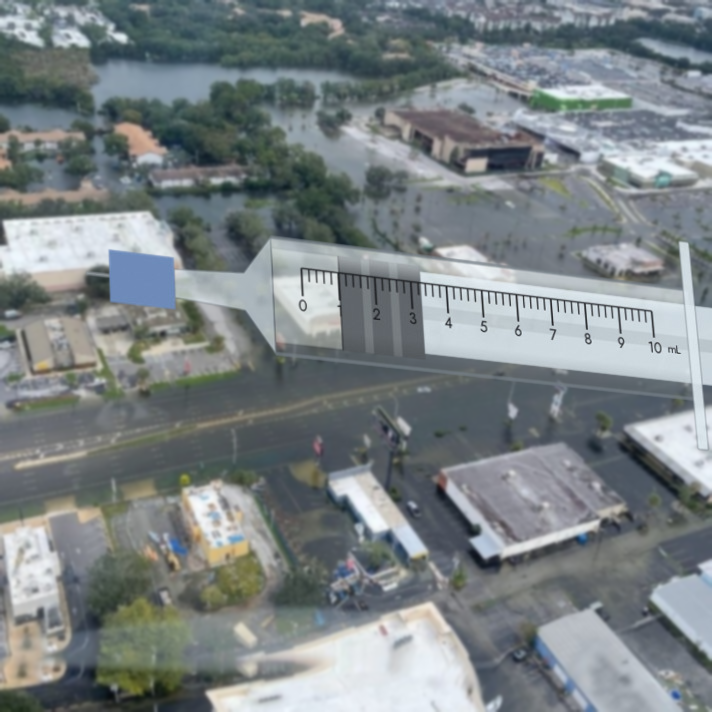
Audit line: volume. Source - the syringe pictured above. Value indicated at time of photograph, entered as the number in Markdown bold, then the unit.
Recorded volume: **1** mL
